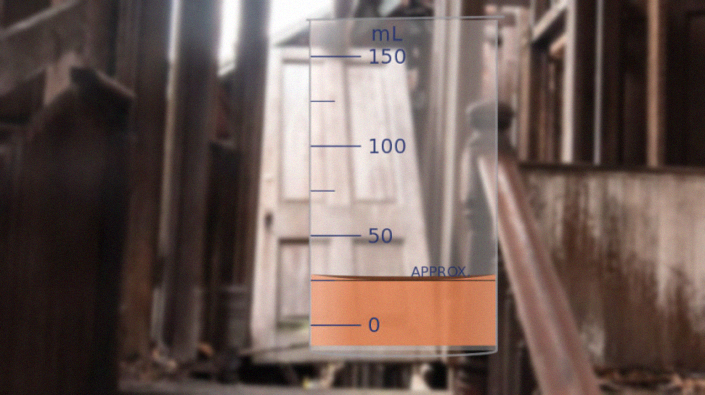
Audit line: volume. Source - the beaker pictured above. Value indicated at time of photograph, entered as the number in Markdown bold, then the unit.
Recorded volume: **25** mL
